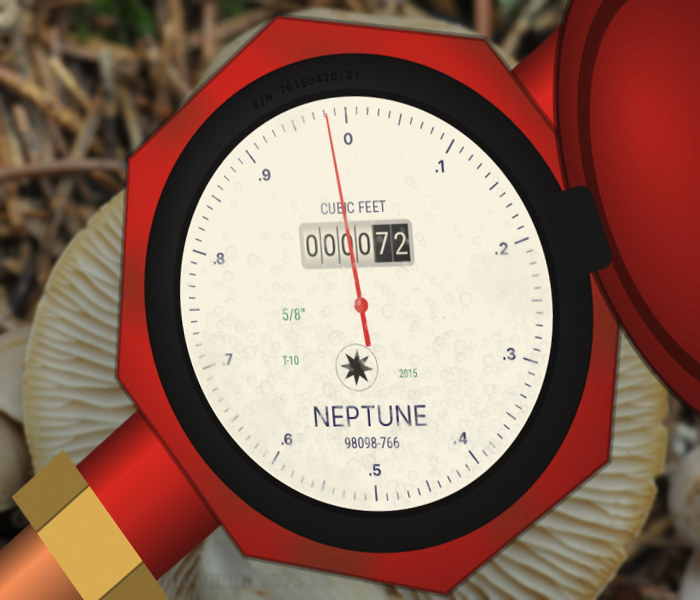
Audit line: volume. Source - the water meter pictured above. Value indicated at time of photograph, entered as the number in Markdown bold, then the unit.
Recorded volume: **71.98** ft³
